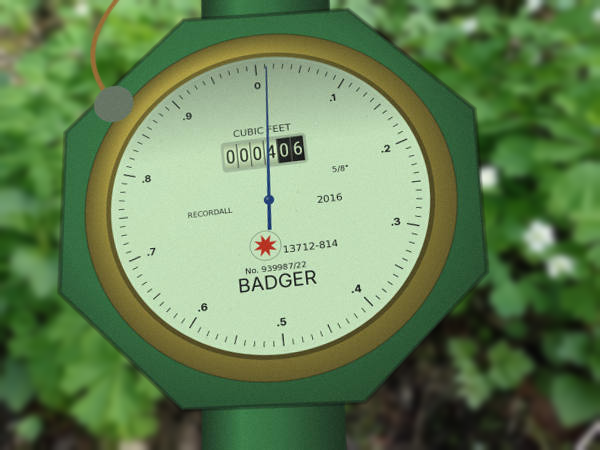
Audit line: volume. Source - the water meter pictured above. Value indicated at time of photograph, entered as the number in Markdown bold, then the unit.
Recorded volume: **406.01** ft³
